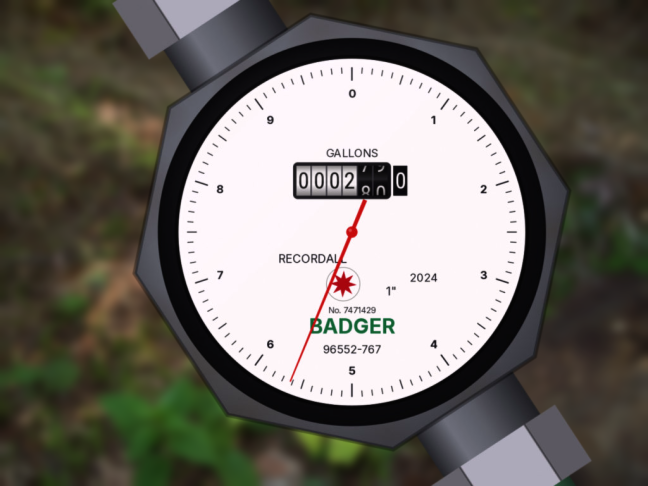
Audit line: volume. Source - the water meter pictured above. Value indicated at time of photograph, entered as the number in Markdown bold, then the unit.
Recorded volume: **2795.6** gal
